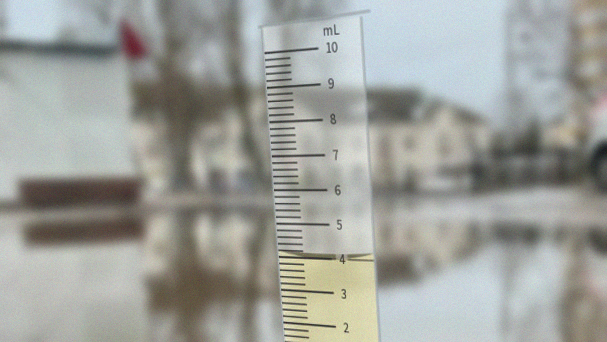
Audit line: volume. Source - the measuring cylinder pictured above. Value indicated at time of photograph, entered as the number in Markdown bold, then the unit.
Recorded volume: **4** mL
